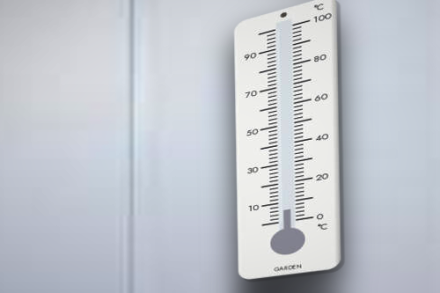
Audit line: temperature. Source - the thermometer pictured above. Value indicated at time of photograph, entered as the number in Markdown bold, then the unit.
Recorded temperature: **6** °C
